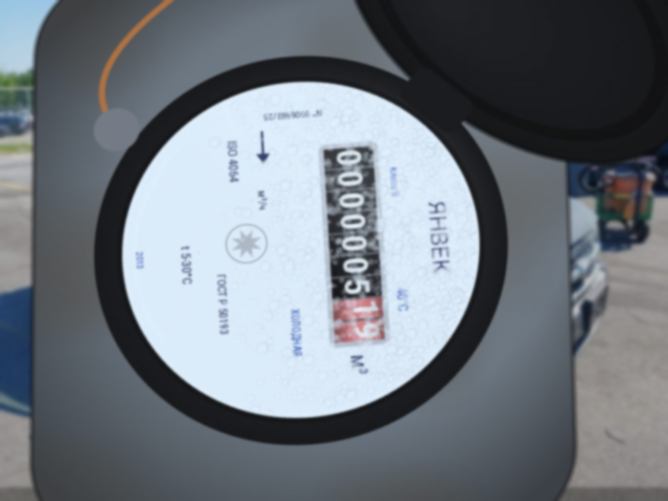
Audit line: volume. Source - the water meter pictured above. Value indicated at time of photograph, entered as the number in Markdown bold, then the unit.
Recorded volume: **5.19** m³
